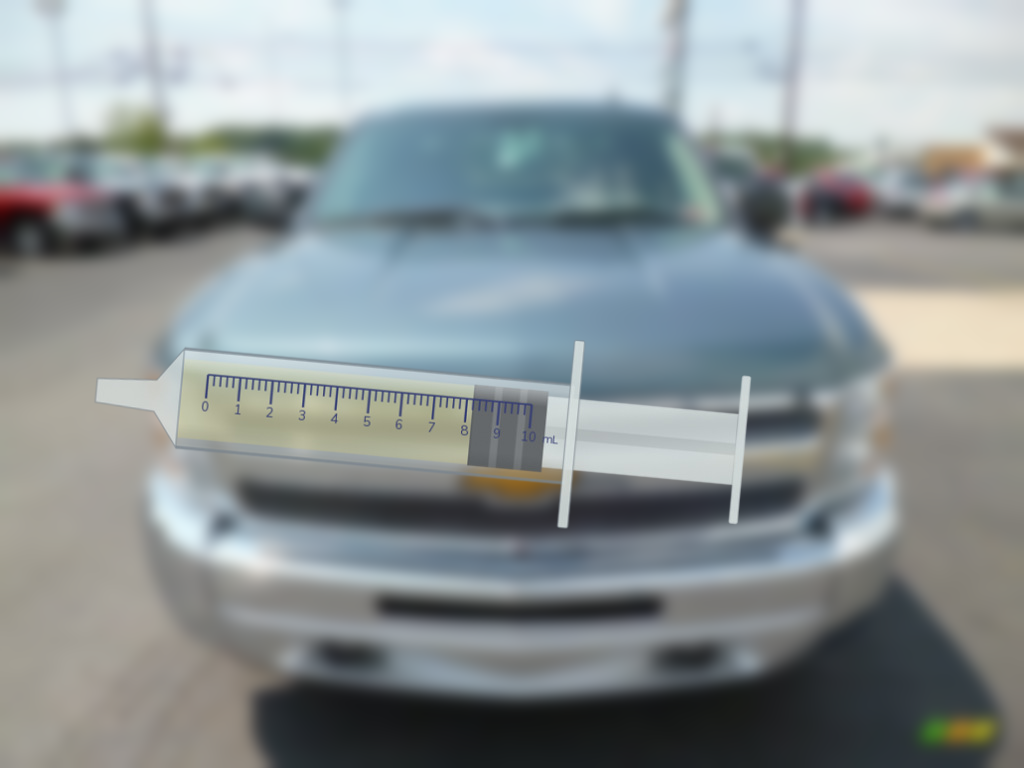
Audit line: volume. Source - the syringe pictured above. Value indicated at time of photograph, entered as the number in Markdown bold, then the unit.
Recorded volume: **8.2** mL
